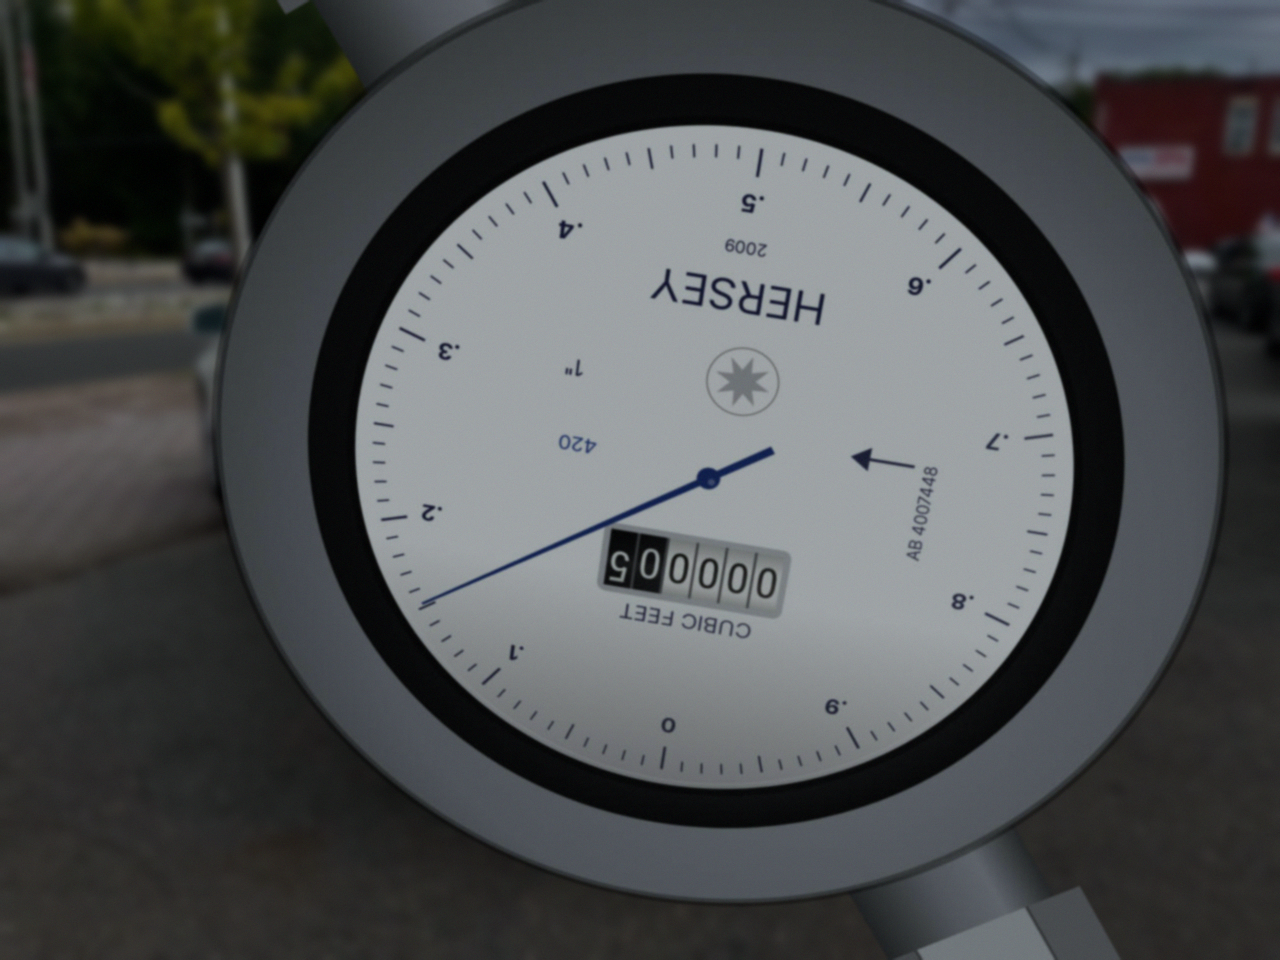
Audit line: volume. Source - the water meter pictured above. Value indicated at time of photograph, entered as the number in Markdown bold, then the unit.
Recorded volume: **5.15** ft³
